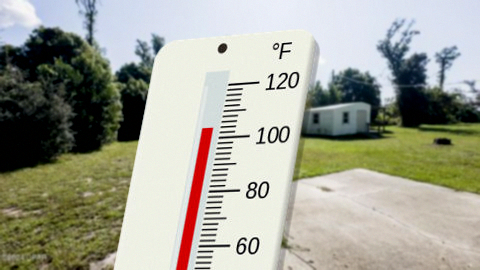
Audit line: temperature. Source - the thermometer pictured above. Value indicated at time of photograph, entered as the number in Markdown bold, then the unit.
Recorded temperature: **104** °F
